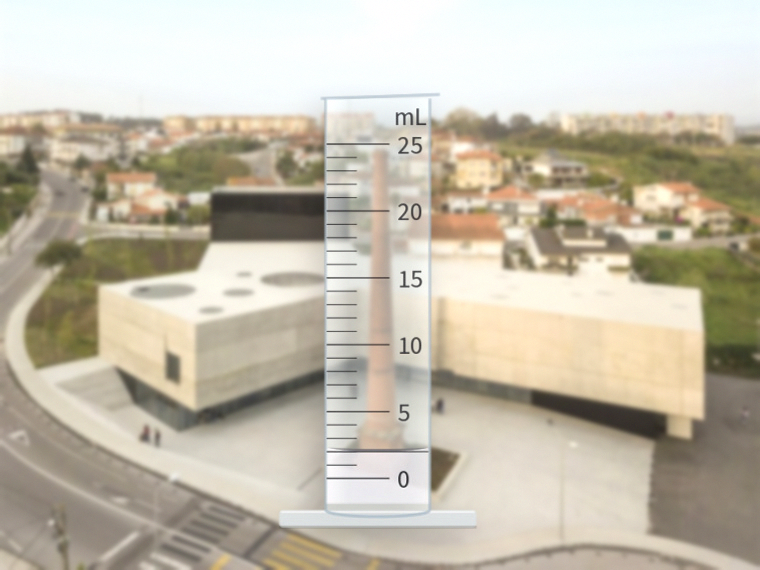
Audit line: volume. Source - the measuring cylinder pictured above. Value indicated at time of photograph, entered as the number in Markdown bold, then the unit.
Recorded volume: **2** mL
